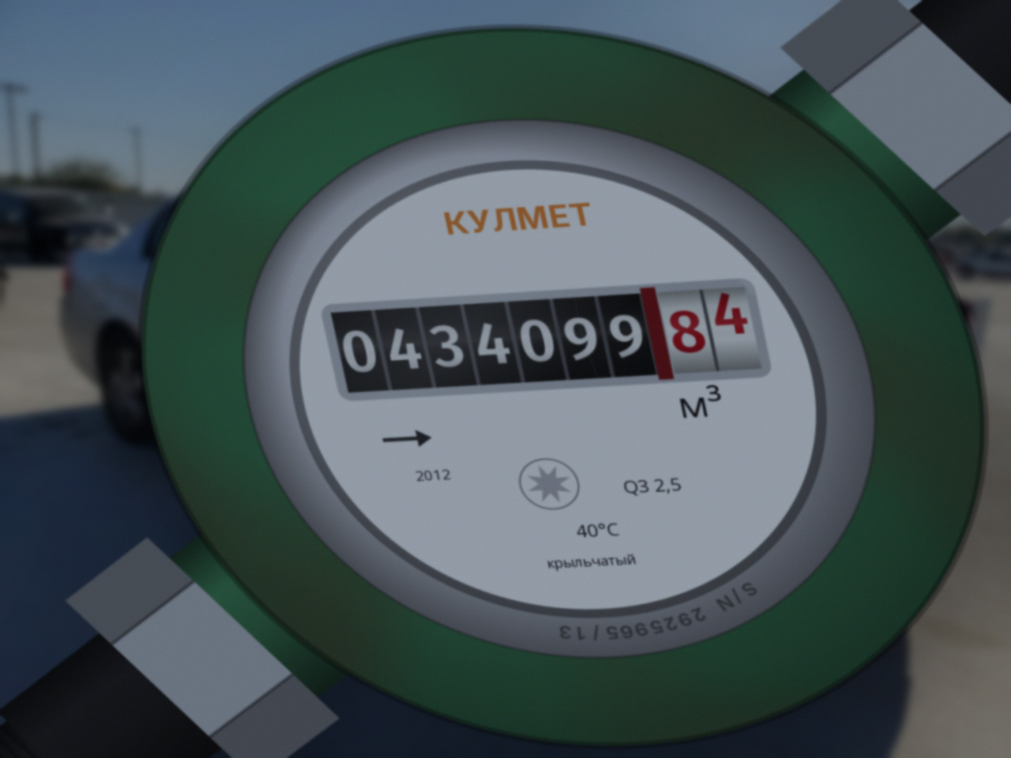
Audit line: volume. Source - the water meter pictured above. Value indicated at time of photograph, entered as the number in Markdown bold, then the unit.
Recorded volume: **434099.84** m³
